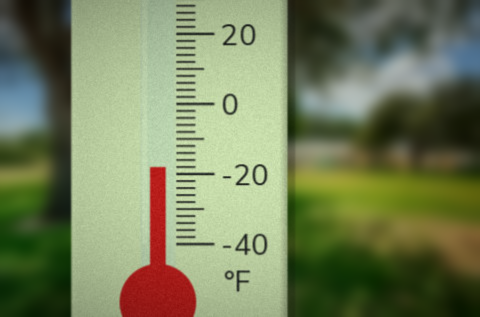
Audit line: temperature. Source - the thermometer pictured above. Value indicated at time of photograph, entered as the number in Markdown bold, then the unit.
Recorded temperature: **-18** °F
